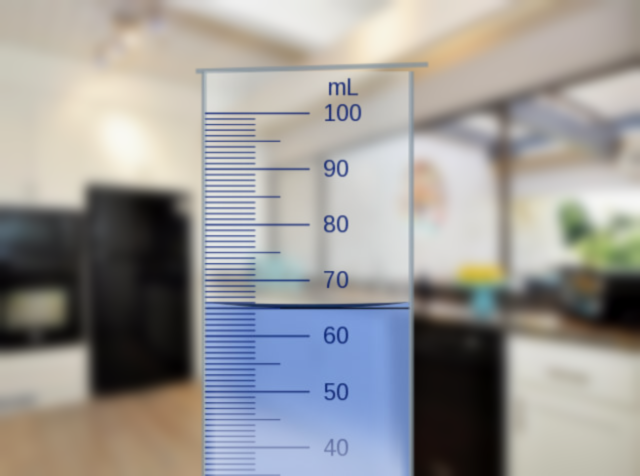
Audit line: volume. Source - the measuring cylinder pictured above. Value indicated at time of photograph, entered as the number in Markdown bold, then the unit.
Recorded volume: **65** mL
